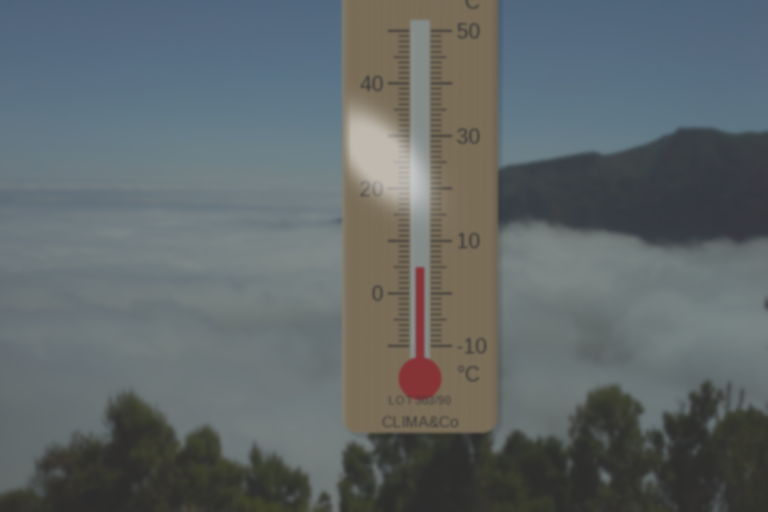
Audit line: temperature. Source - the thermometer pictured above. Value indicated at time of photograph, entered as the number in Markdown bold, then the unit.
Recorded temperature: **5** °C
